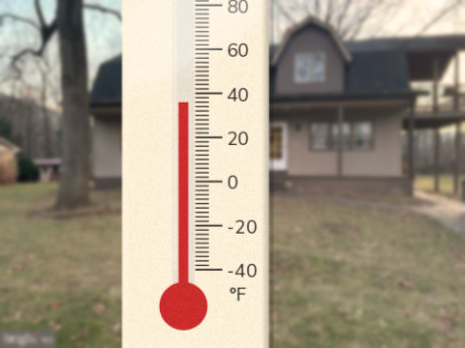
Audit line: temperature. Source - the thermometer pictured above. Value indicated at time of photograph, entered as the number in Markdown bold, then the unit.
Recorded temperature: **36** °F
